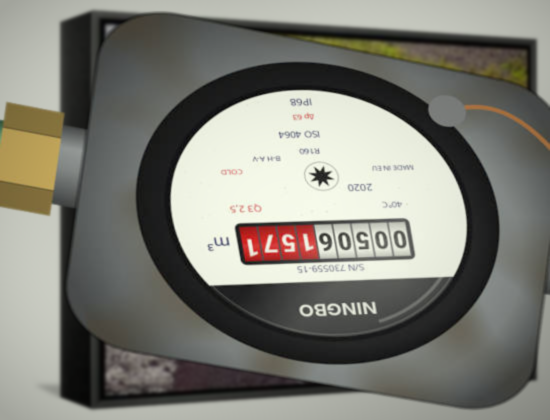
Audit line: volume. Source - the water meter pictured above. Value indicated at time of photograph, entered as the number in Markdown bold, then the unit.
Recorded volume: **506.1571** m³
